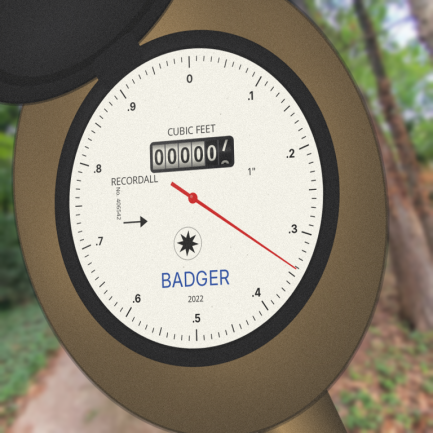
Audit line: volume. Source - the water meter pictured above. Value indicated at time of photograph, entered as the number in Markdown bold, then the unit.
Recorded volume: **7.34** ft³
